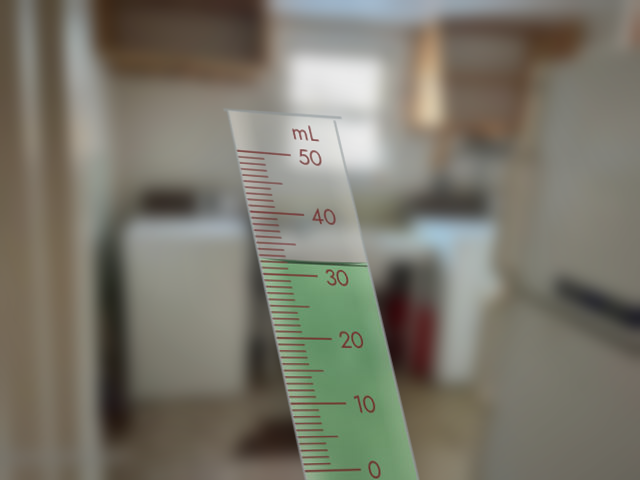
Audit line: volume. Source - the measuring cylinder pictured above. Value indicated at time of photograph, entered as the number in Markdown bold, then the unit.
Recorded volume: **32** mL
